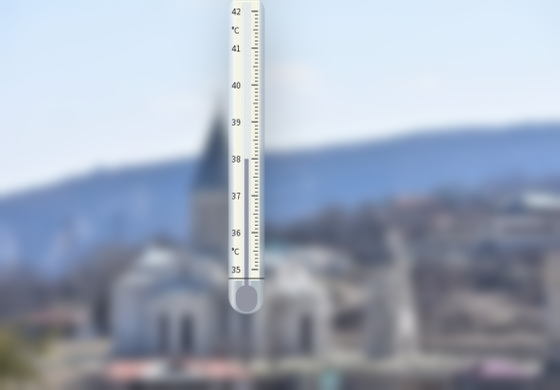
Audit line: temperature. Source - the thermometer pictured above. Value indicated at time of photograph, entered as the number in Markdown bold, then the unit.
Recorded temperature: **38** °C
